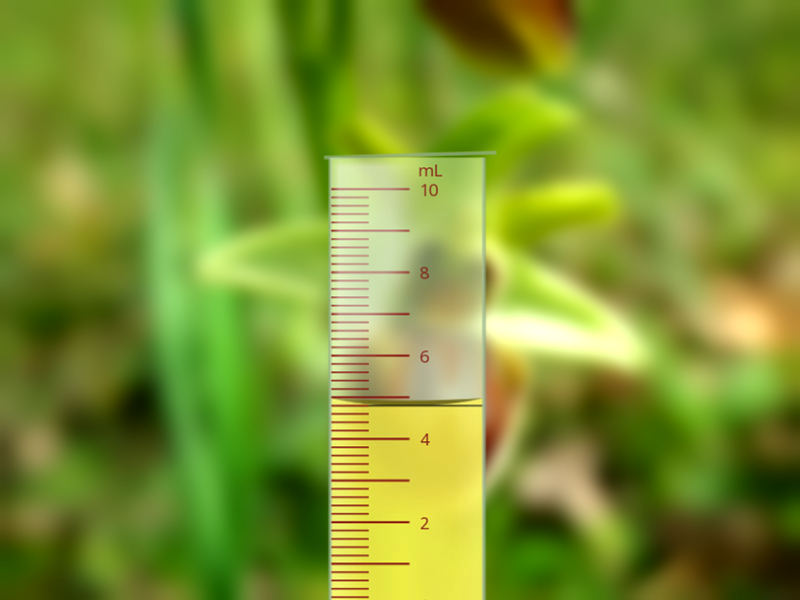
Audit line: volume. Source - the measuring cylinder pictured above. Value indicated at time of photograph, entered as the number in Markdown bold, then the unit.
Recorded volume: **4.8** mL
